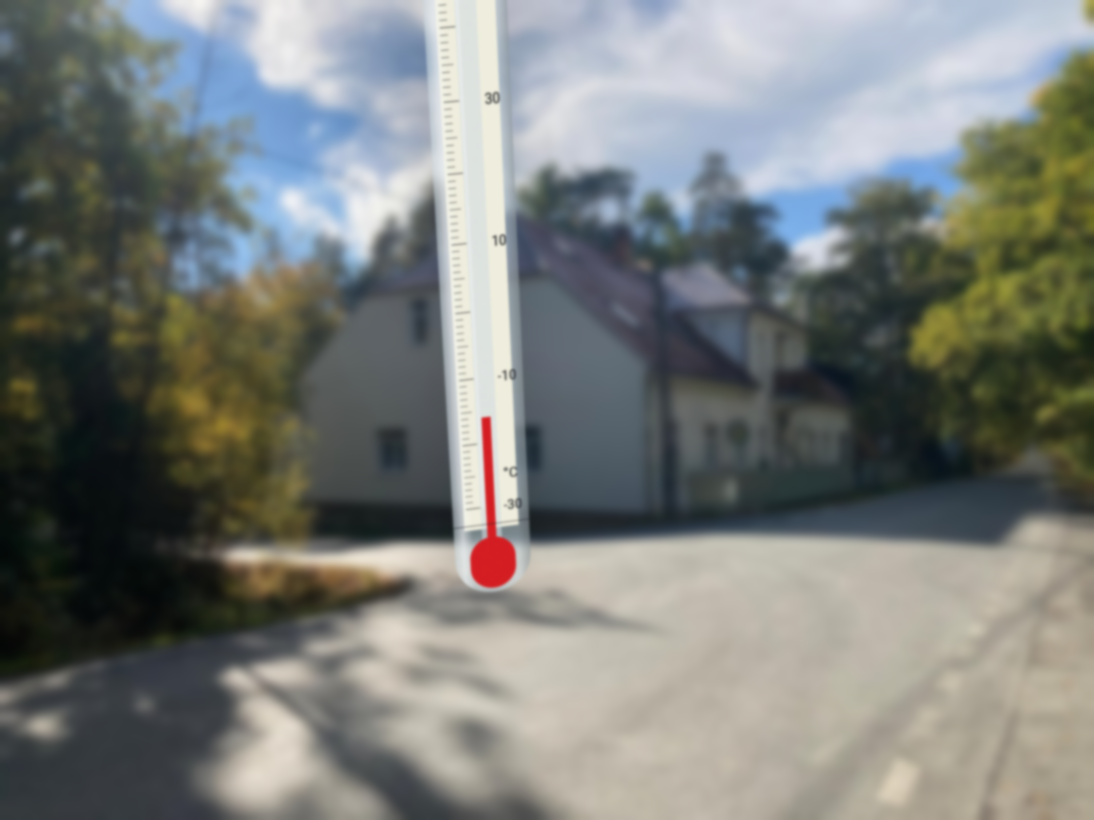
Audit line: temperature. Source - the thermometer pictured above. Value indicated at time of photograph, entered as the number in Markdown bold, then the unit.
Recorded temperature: **-16** °C
